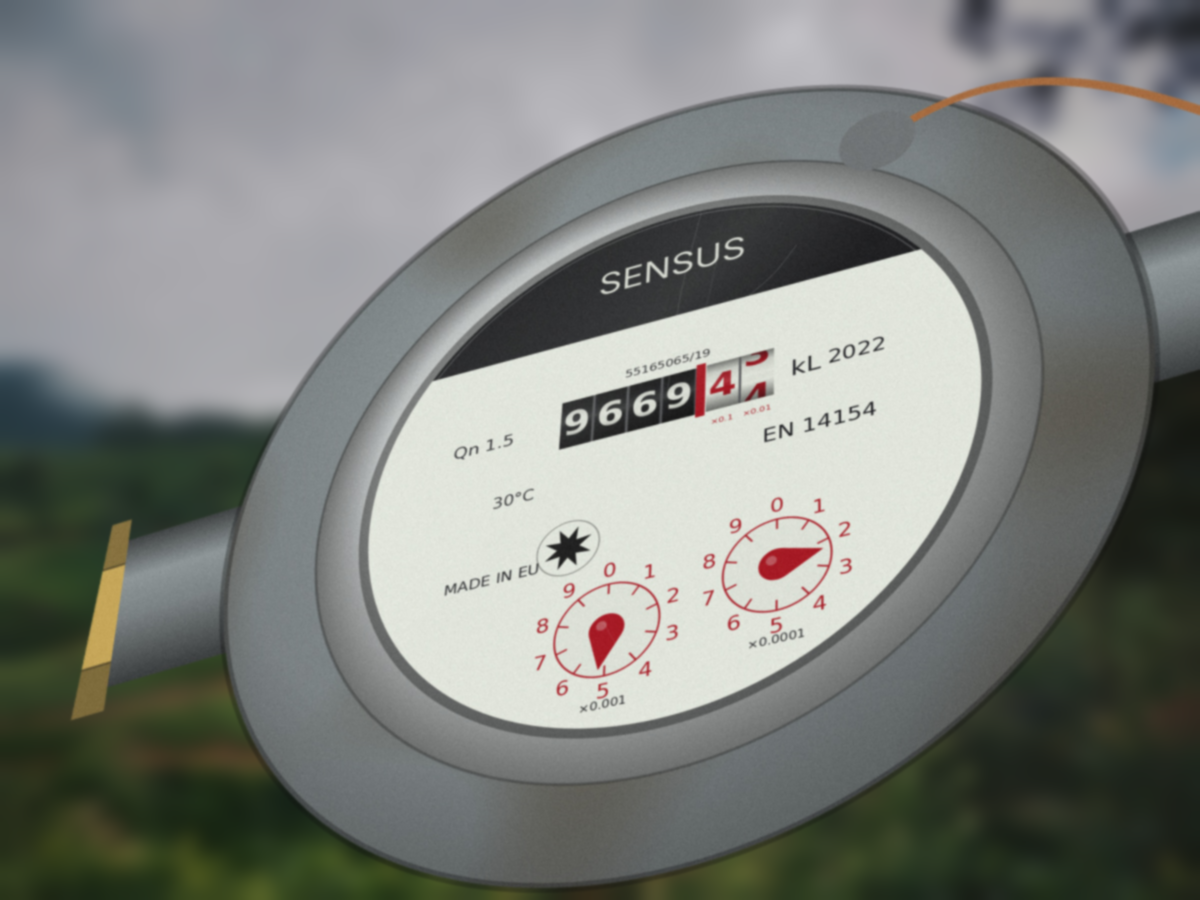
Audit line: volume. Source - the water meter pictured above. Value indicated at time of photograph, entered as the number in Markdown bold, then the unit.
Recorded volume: **9669.4352** kL
